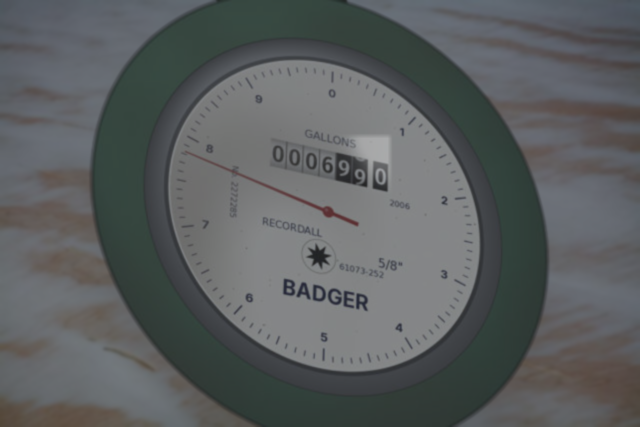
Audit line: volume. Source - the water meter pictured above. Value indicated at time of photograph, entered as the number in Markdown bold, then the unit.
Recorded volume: **6987.8** gal
